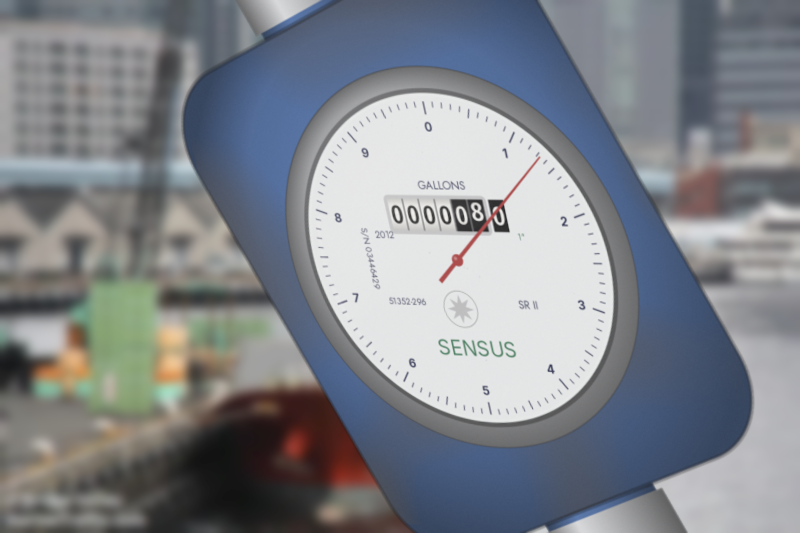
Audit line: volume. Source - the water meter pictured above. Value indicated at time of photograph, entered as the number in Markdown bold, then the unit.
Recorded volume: **81.3** gal
